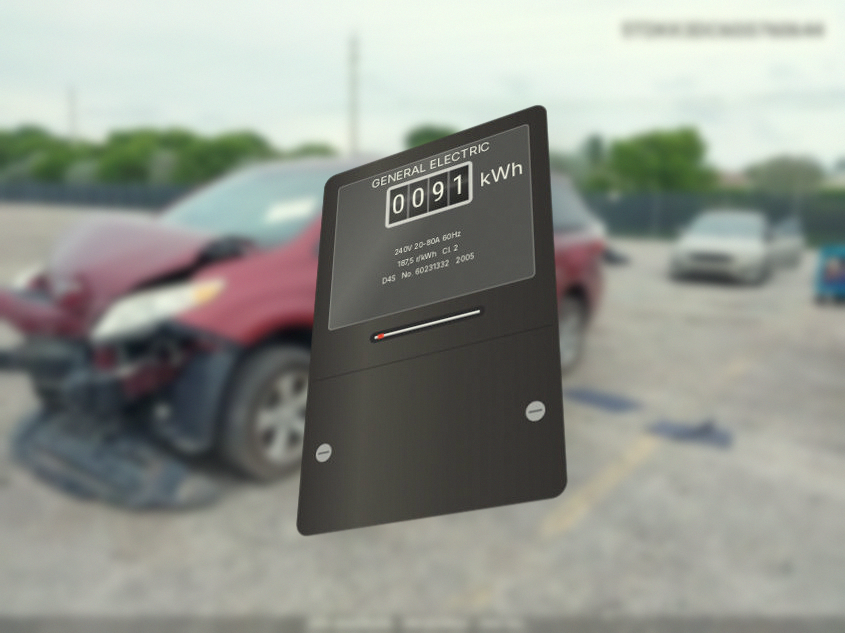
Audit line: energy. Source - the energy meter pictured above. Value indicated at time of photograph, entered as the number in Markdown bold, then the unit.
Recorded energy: **91** kWh
